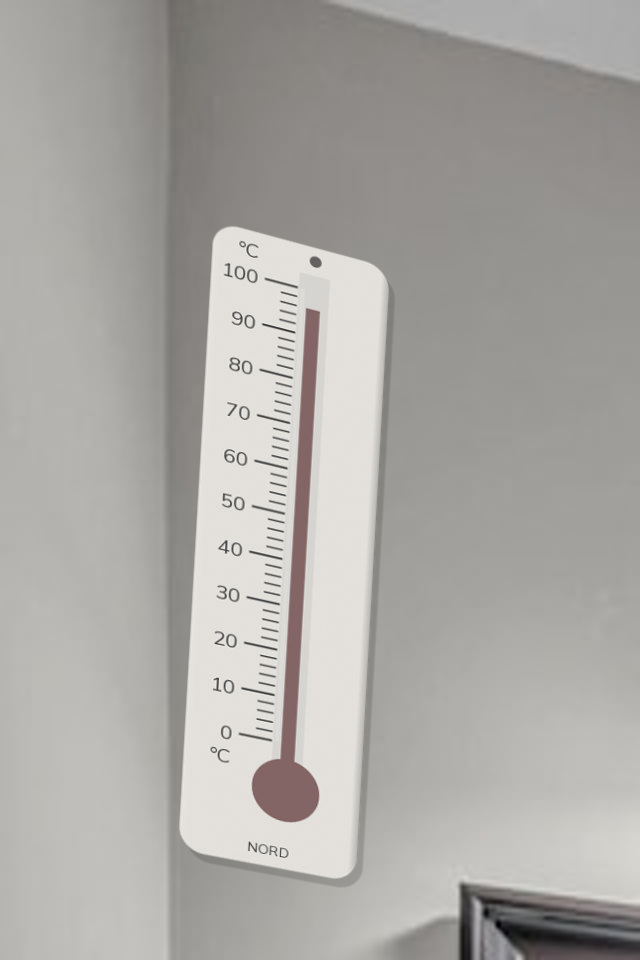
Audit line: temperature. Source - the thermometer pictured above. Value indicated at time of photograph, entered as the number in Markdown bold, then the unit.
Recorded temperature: **96** °C
